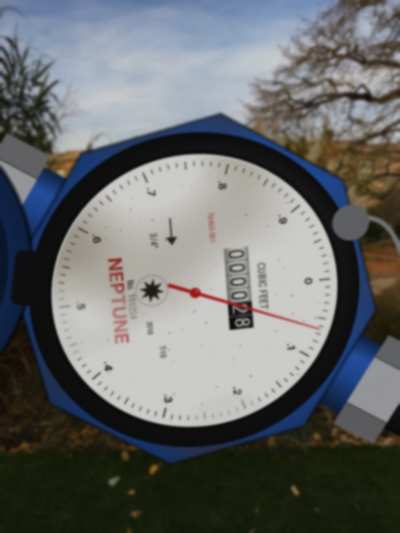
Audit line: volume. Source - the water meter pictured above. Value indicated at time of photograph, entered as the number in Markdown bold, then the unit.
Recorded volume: **28.06** ft³
